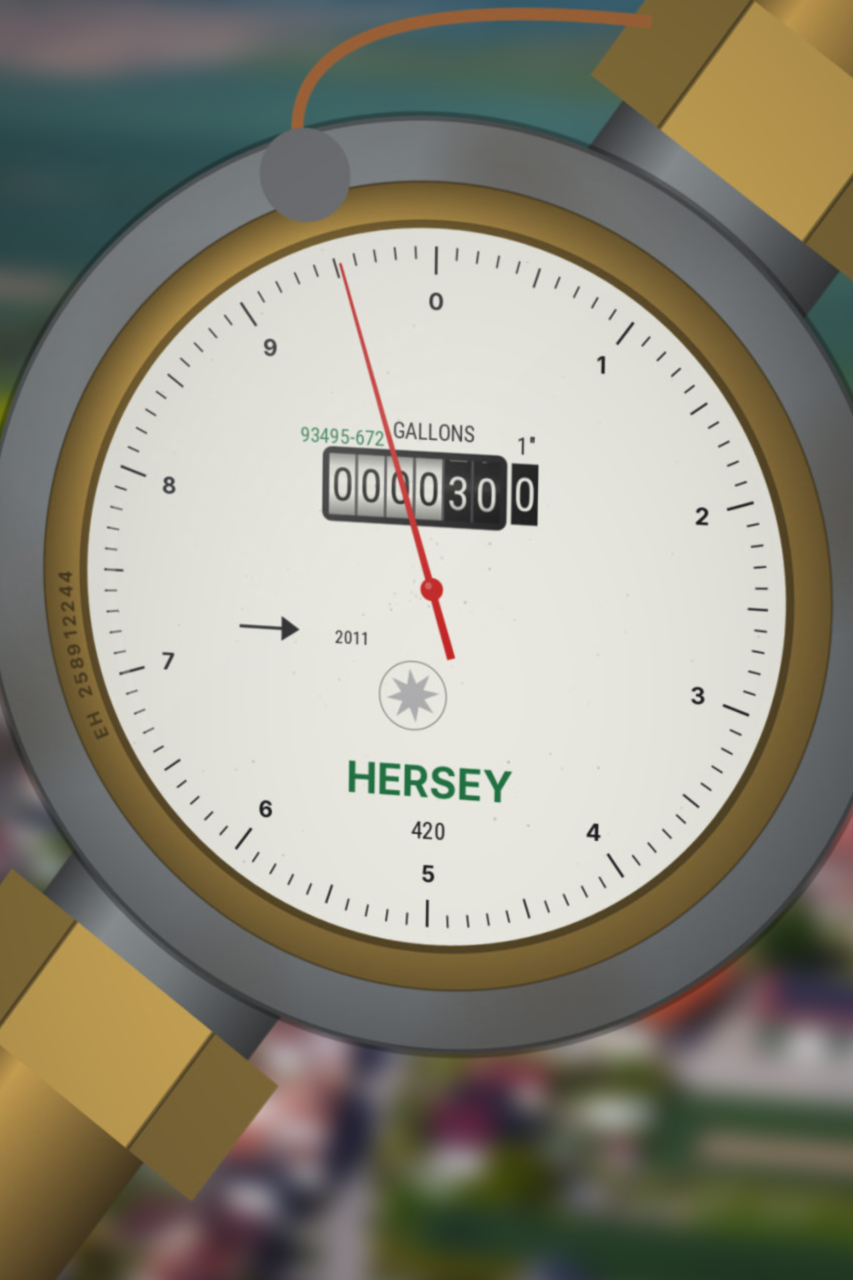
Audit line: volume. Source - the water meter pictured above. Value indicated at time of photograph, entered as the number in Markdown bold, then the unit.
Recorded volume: **299.5** gal
